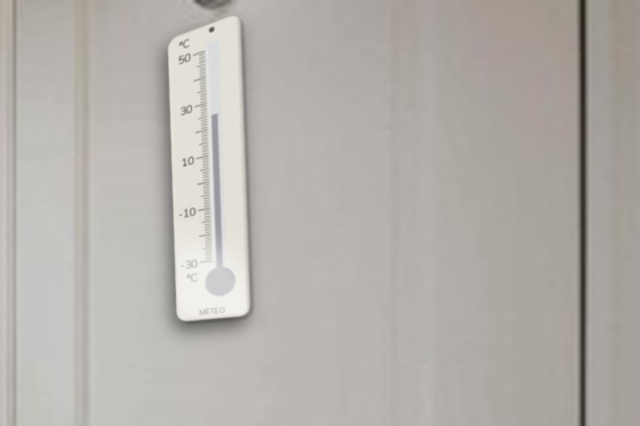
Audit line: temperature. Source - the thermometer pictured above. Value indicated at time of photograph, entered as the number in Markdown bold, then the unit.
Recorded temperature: **25** °C
